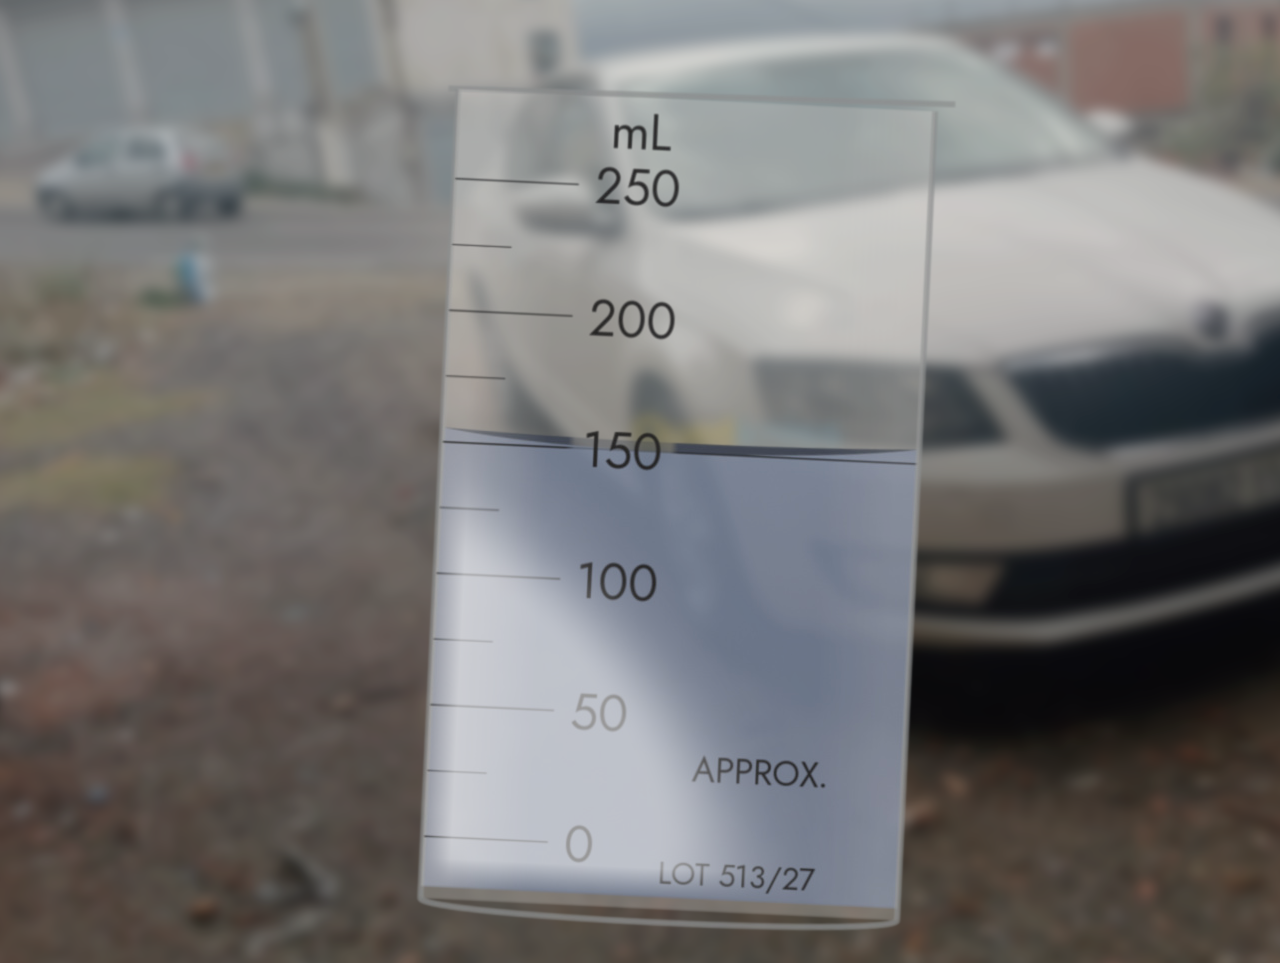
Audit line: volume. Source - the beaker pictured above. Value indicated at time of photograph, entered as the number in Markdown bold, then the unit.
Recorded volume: **150** mL
